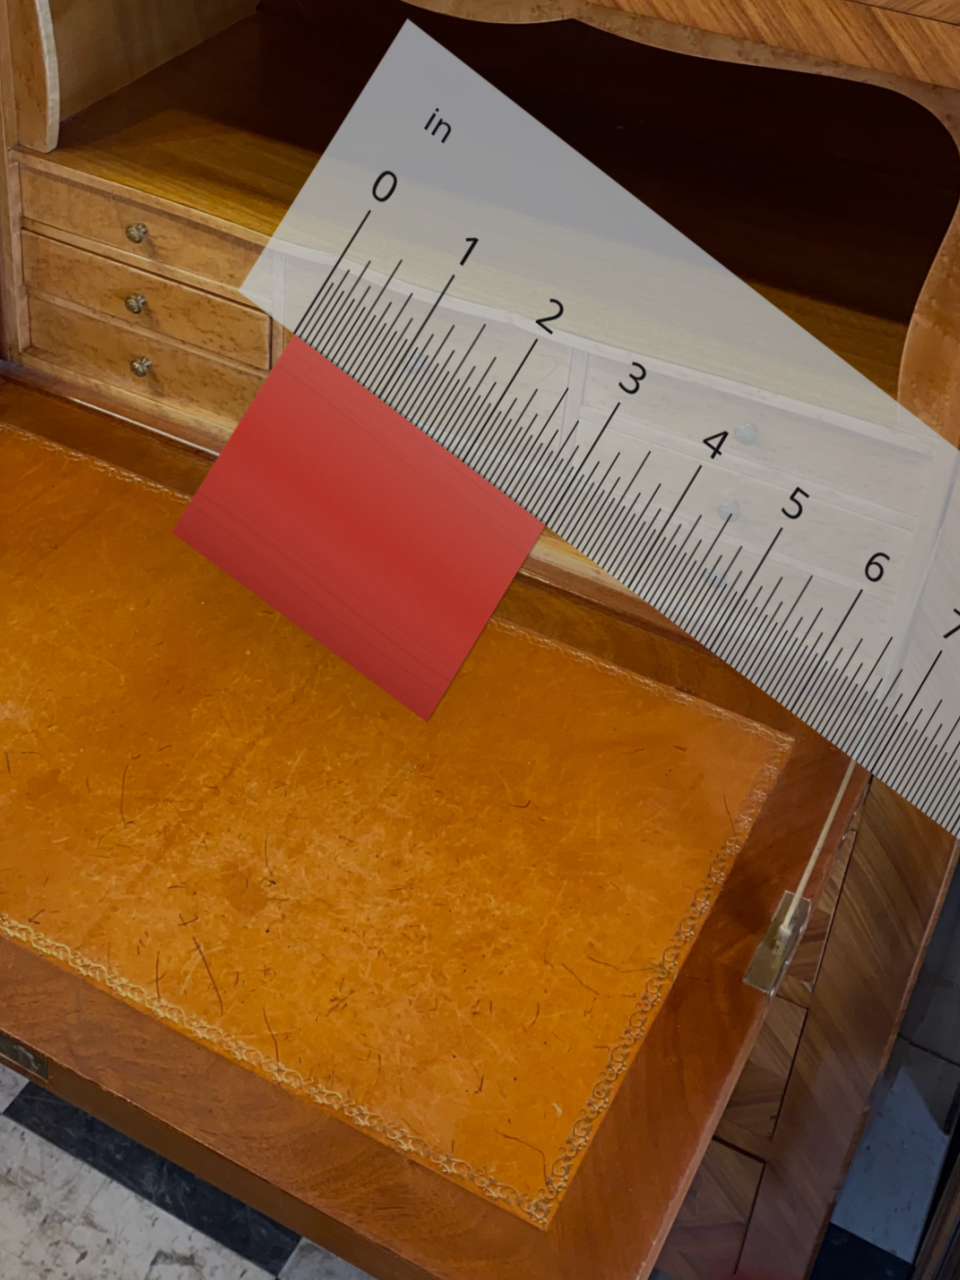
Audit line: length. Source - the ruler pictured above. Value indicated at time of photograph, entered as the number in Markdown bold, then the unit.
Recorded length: **3** in
